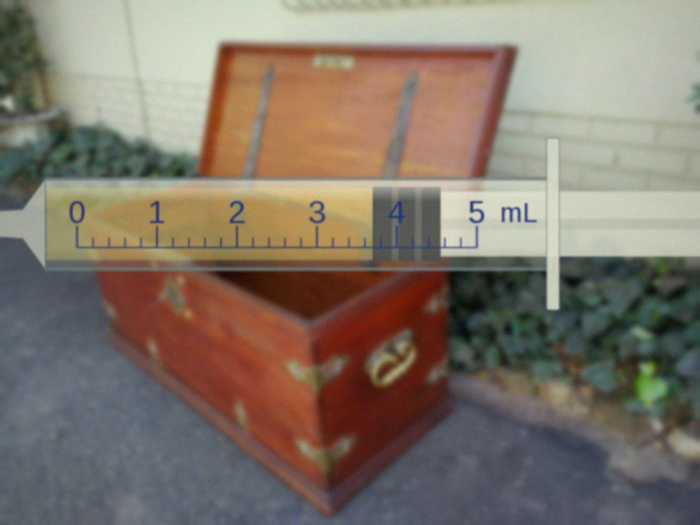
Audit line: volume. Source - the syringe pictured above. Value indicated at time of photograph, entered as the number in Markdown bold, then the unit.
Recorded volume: **3.7** mL
